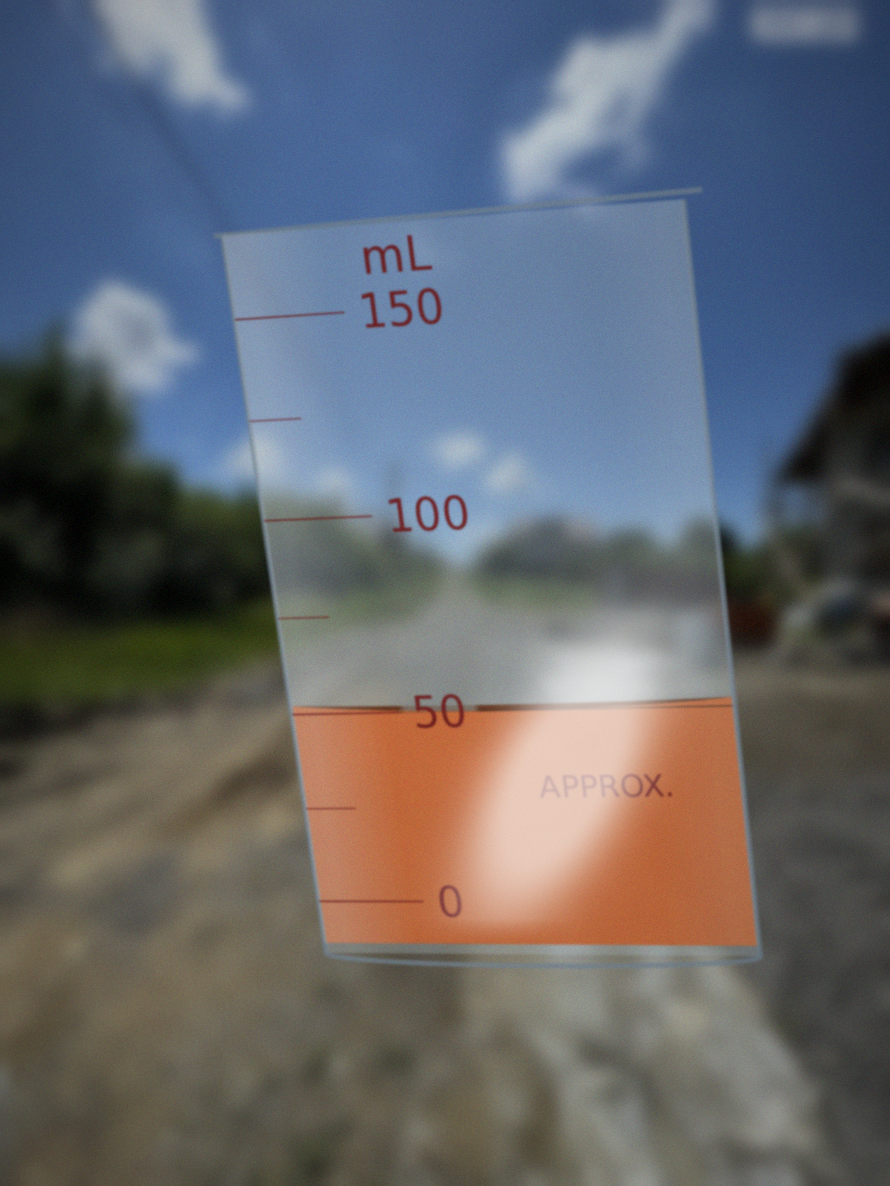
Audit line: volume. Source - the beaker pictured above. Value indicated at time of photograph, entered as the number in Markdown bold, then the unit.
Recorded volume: **50** mL
